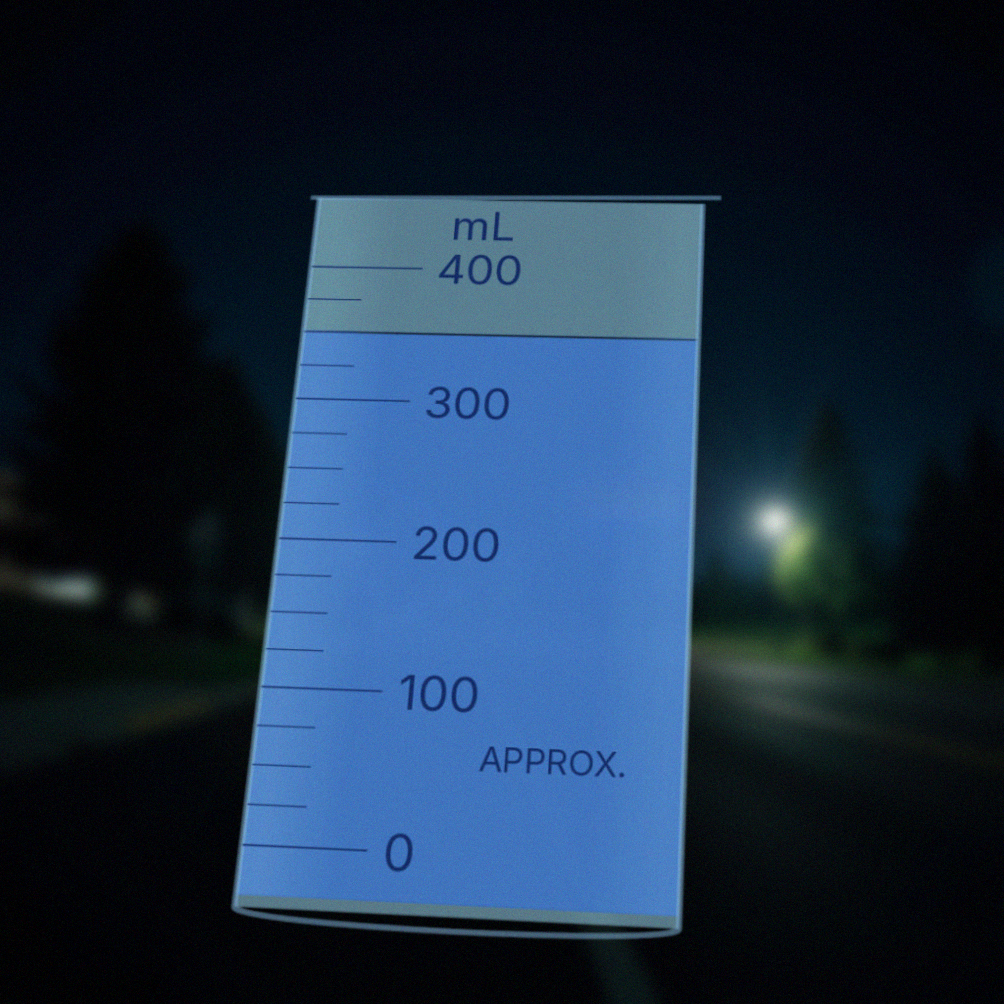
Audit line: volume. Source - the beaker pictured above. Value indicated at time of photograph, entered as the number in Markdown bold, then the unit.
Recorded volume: **350** mL
